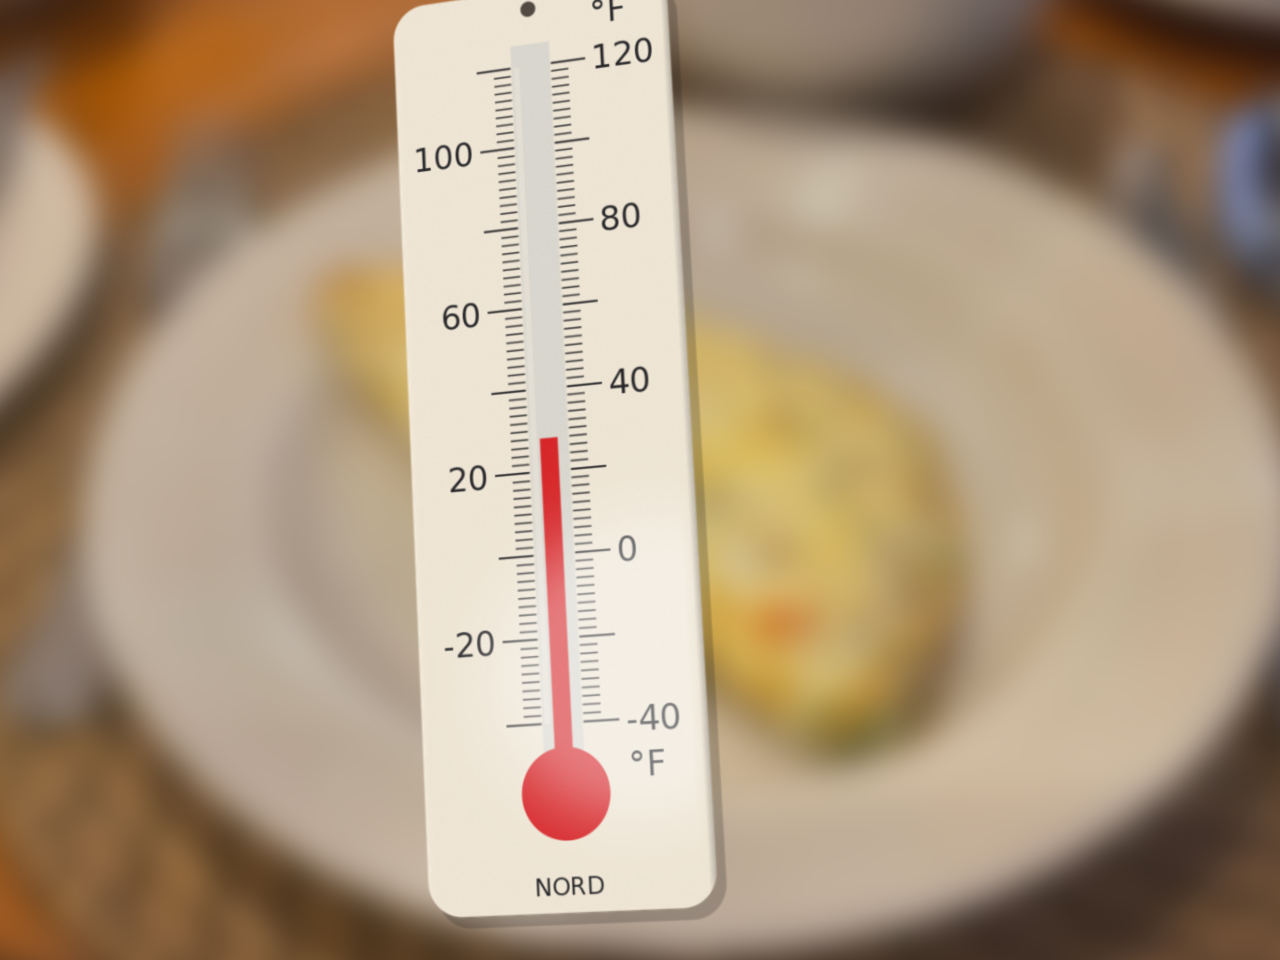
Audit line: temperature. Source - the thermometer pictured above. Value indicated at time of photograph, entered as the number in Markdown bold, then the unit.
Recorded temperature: **28** °F
